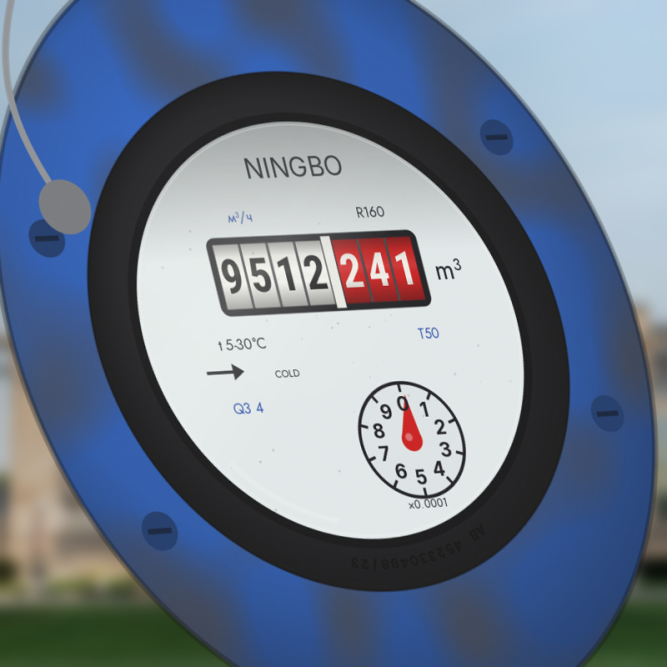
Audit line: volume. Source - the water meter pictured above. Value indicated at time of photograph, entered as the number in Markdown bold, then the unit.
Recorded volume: **9512.2410** m³
